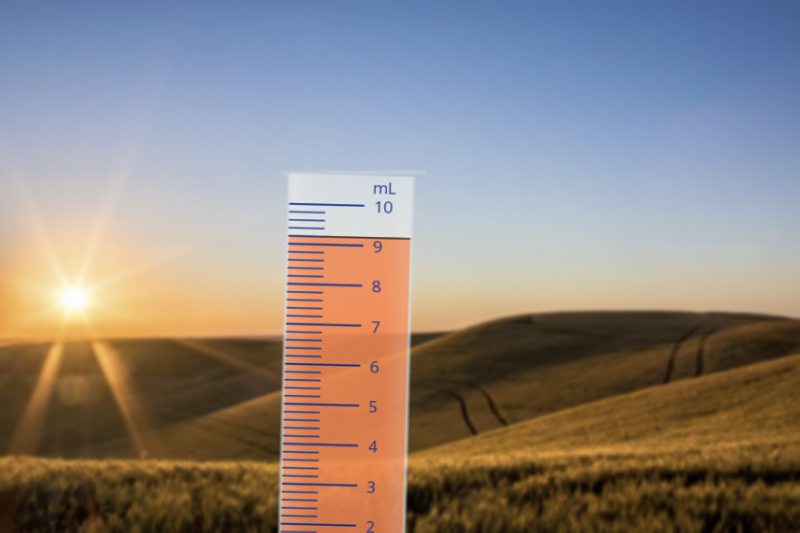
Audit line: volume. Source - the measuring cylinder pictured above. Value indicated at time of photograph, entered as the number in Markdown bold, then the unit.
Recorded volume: **9.2** mL
